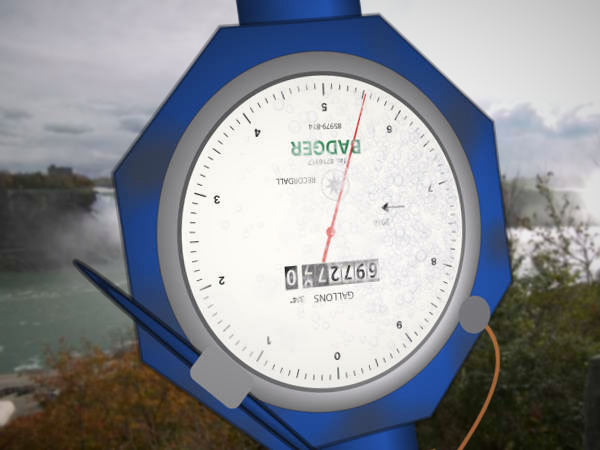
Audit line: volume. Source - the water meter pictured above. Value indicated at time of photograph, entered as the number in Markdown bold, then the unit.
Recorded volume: **6972765.5** gal
